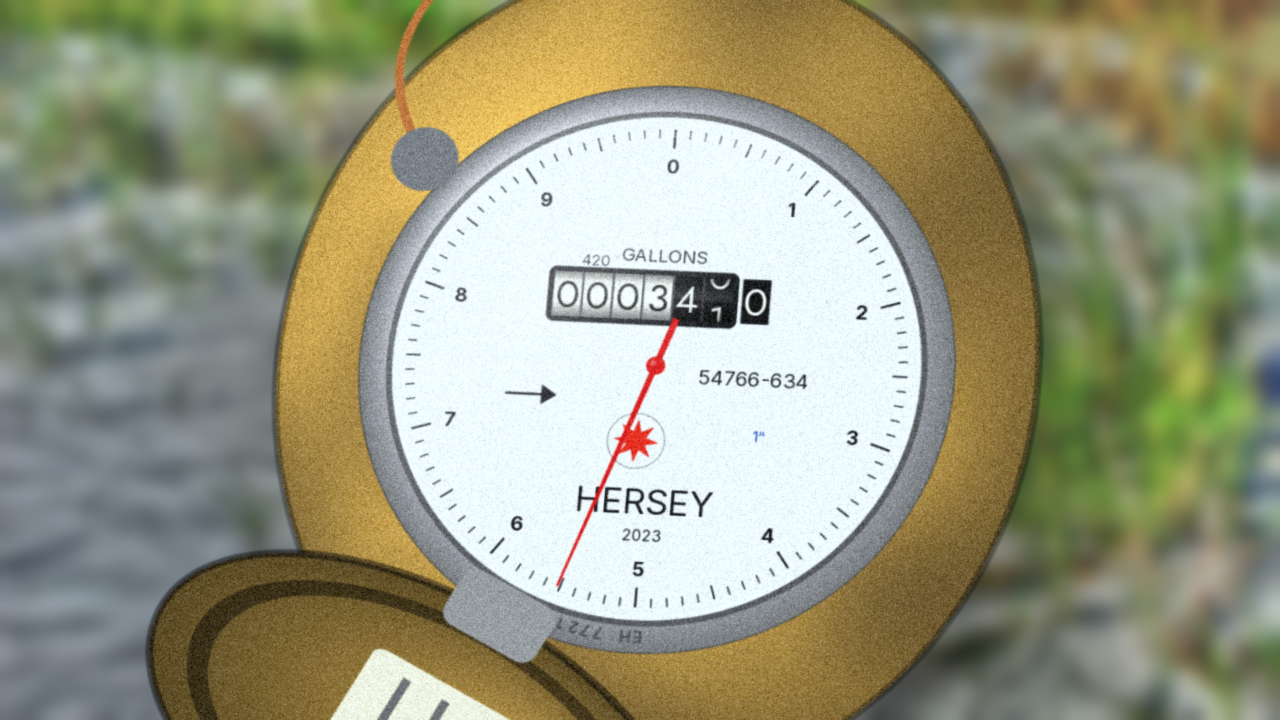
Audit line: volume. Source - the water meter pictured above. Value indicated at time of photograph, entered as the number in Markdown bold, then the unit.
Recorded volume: **3405.5** gal
